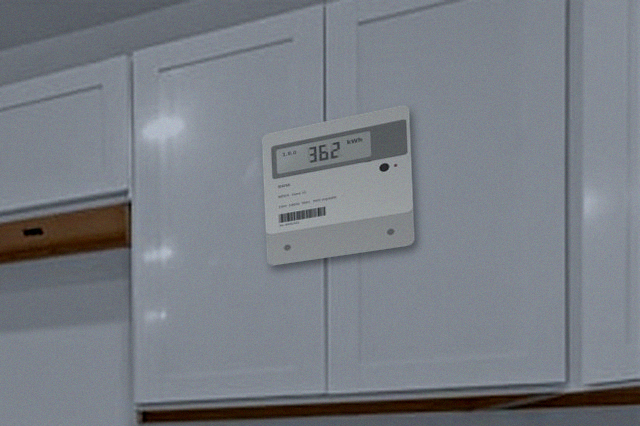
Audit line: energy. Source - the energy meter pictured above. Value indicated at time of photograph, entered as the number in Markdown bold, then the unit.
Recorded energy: **362** kWh
